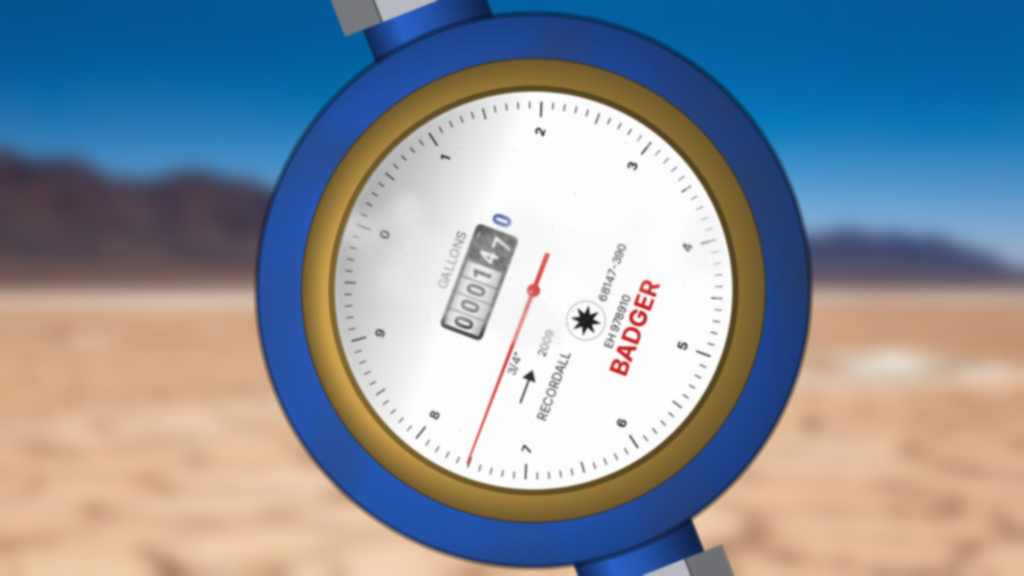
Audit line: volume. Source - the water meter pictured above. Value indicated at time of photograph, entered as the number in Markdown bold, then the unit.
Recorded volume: **1467.5** gal
